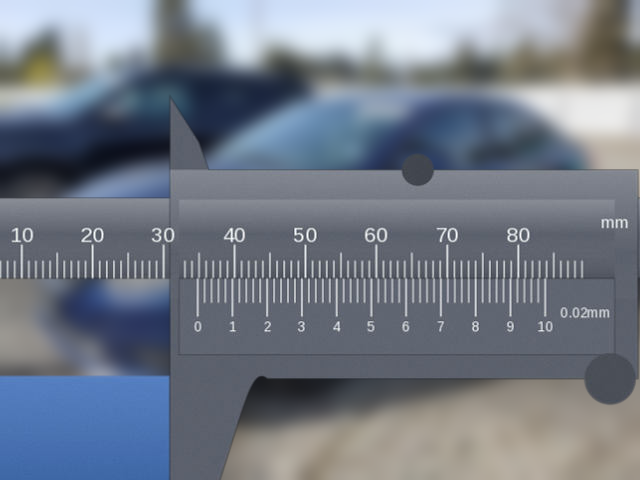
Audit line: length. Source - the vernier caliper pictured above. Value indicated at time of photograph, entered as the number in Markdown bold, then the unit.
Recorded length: **34.8** mm
